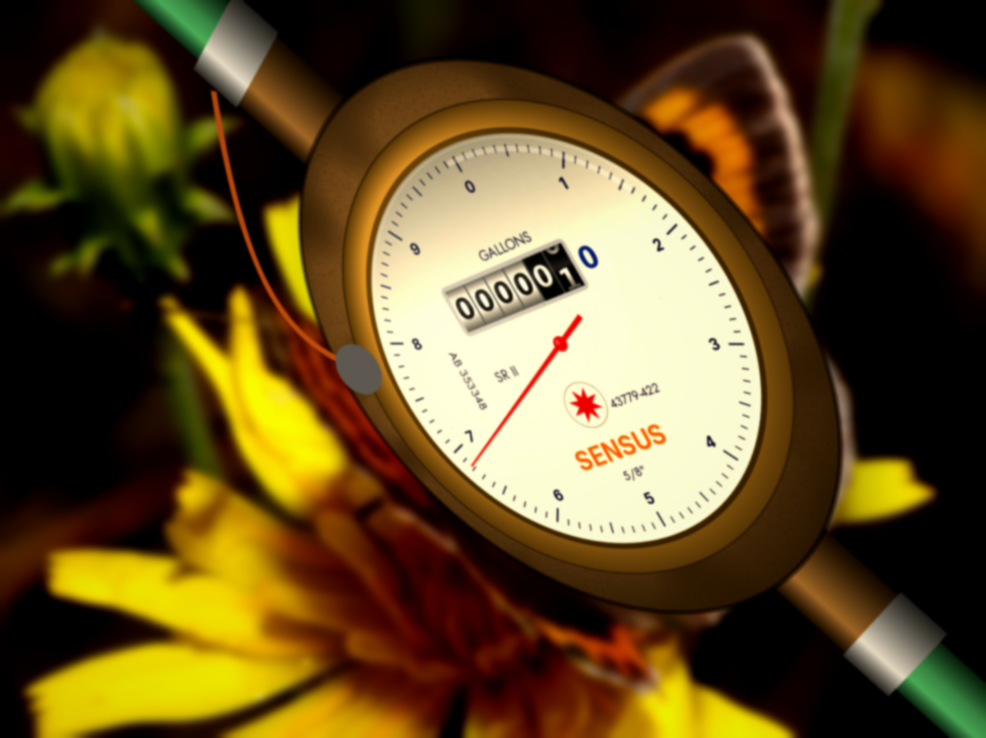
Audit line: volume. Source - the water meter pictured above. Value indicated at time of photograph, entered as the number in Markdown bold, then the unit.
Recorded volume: **6.8** gal
